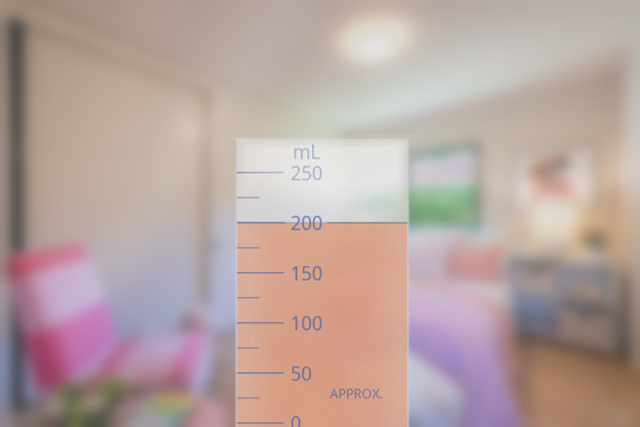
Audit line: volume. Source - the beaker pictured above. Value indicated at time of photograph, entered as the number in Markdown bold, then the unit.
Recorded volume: **200** mL
